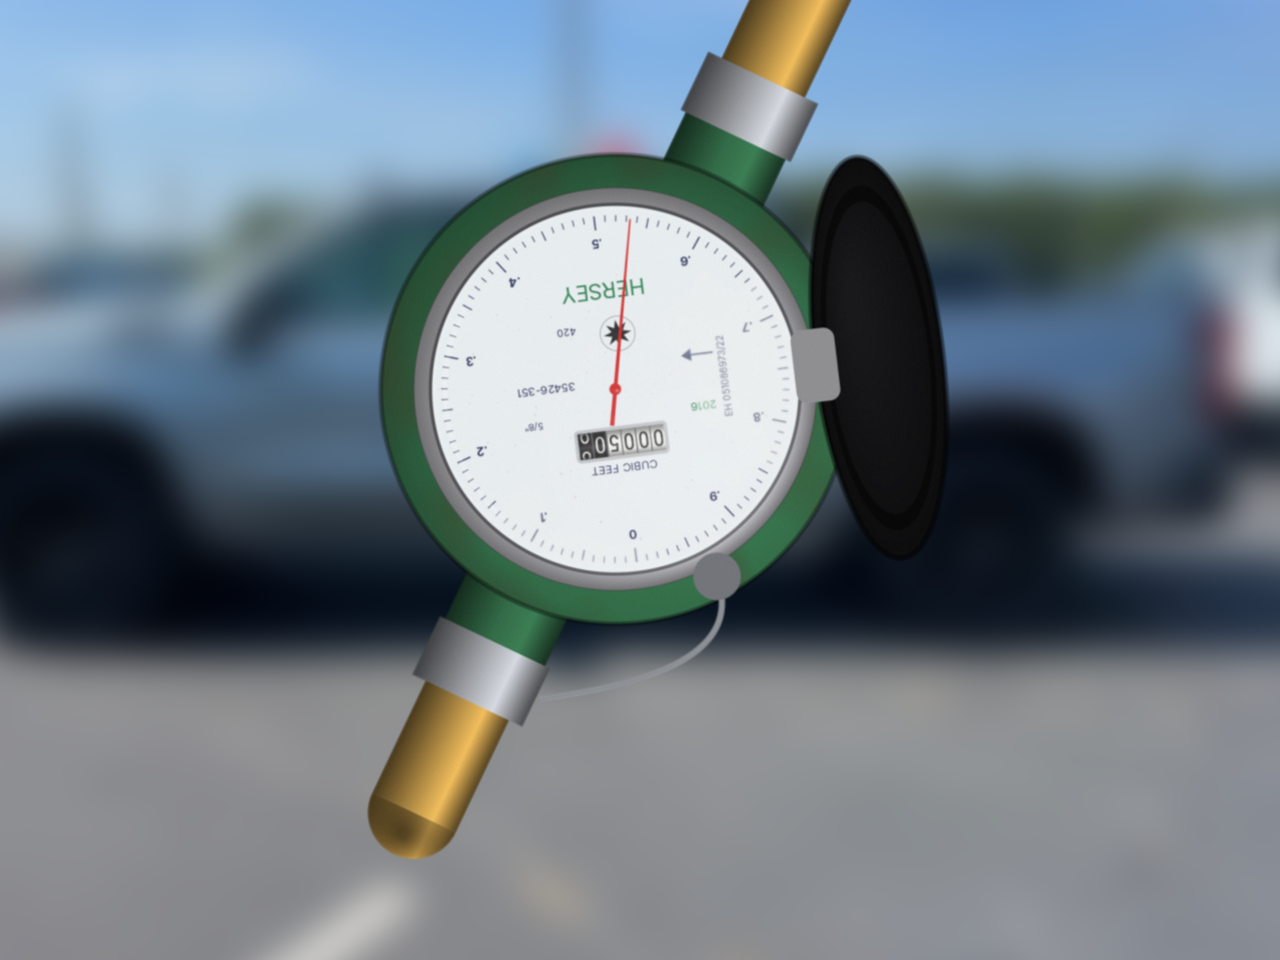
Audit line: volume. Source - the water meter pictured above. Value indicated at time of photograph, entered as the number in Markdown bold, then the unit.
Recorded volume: **508.53** ft³
